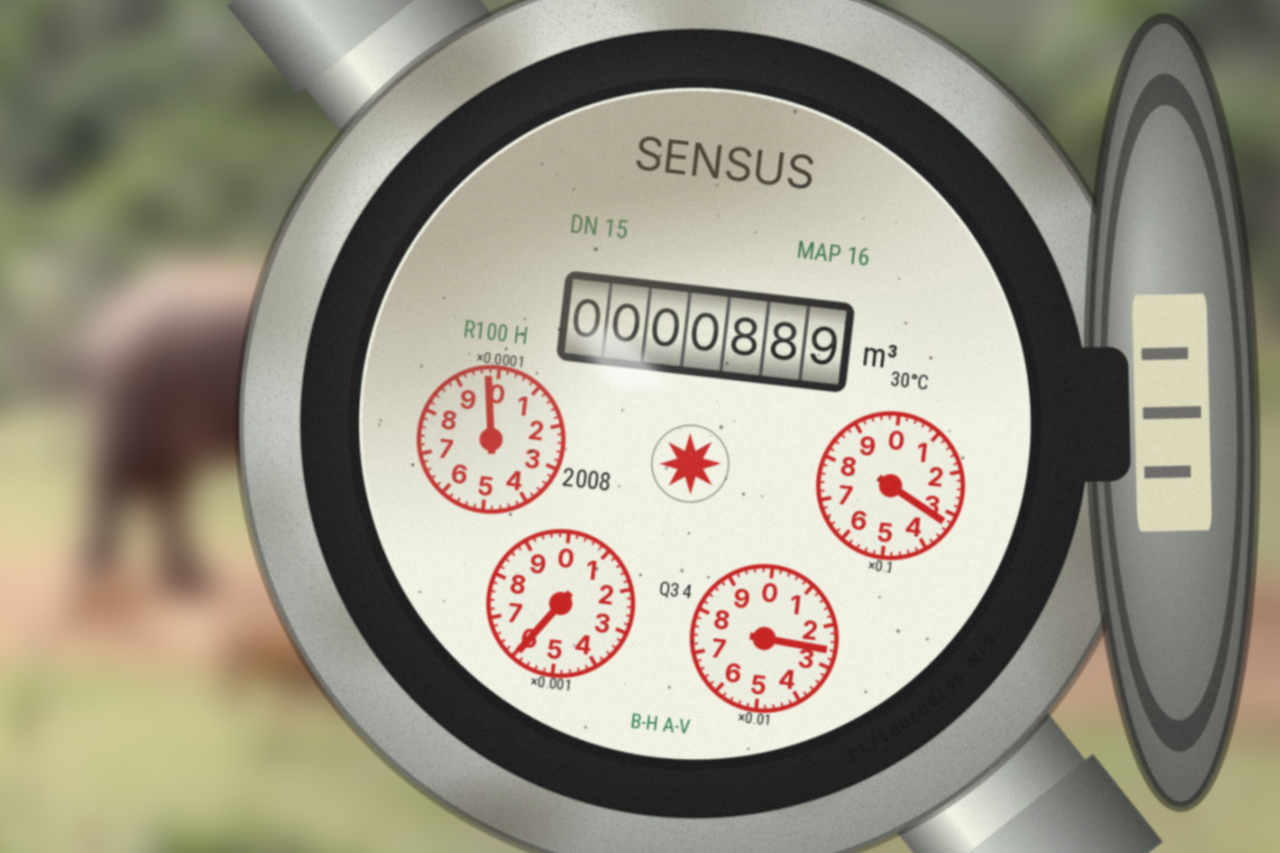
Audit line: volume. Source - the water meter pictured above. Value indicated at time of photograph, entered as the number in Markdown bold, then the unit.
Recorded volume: **889.3259** m³
